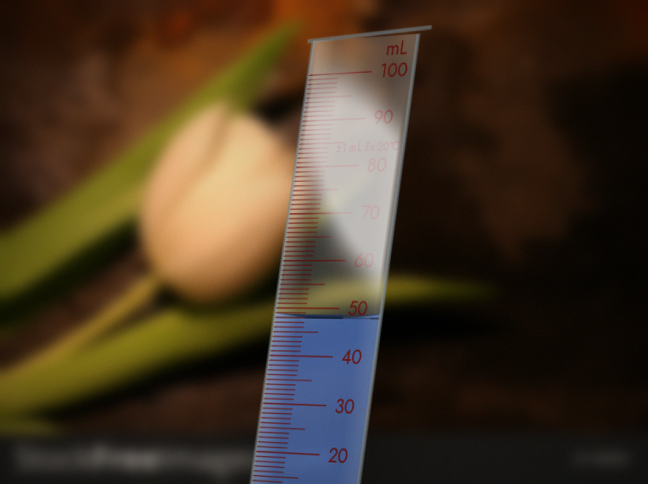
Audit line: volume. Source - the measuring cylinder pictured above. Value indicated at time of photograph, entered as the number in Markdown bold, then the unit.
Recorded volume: **48** mL
